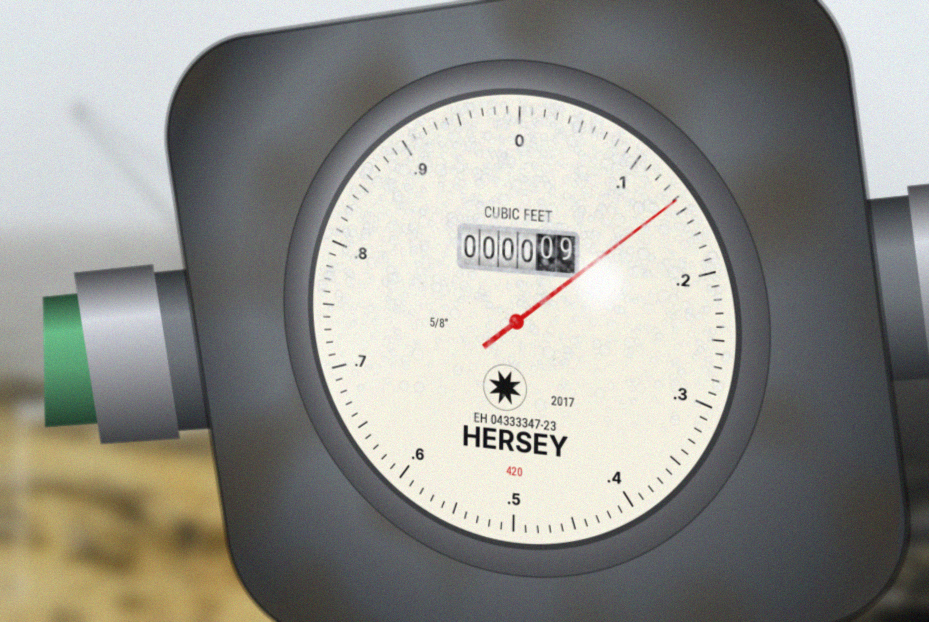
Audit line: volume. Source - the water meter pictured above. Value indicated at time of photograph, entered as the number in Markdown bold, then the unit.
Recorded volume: **9.14** ft³
